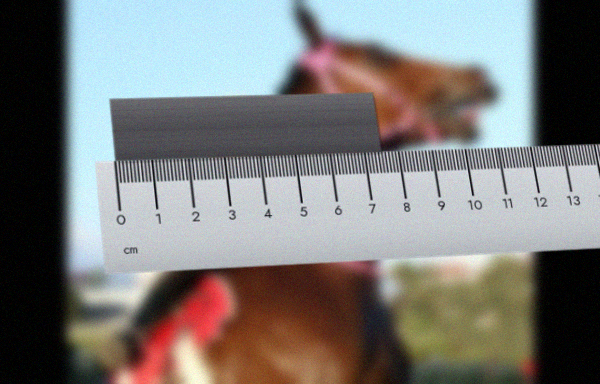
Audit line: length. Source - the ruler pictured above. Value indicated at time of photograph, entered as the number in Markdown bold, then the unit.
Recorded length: **7.5** cm
